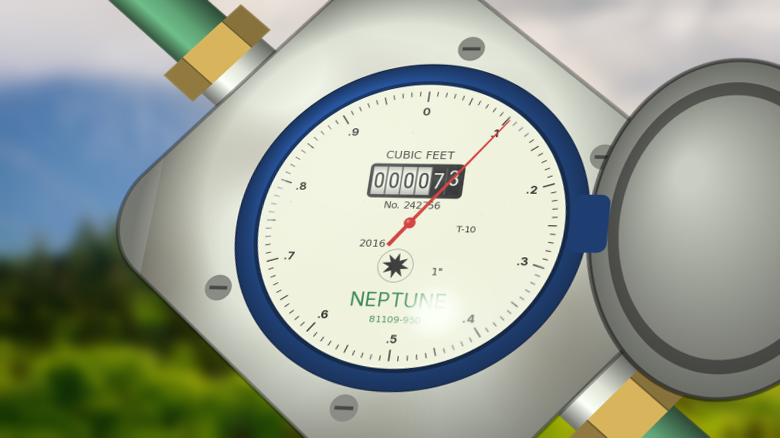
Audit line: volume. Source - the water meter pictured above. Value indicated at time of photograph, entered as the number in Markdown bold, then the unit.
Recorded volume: **73.10** ft³
